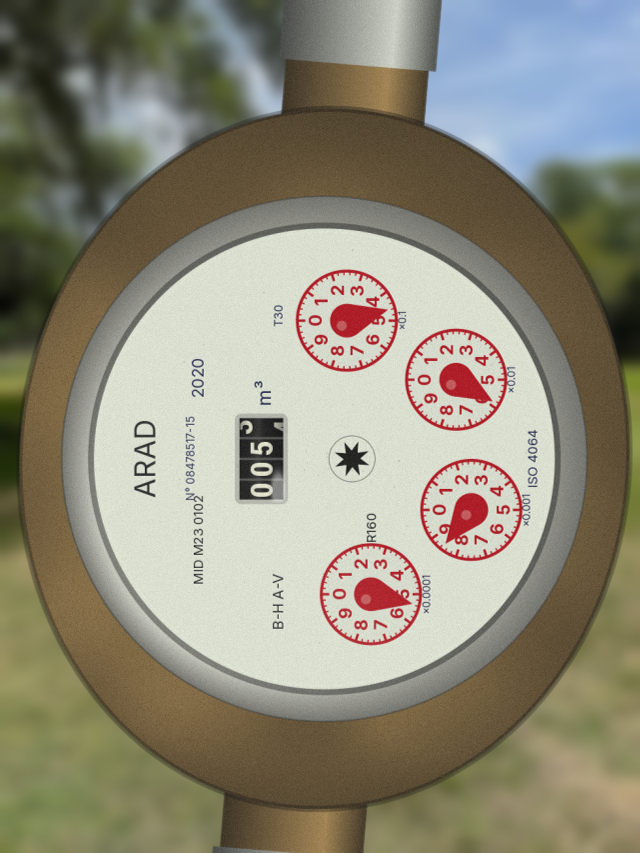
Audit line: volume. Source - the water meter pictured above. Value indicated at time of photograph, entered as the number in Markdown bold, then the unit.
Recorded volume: **53.4585** m³
